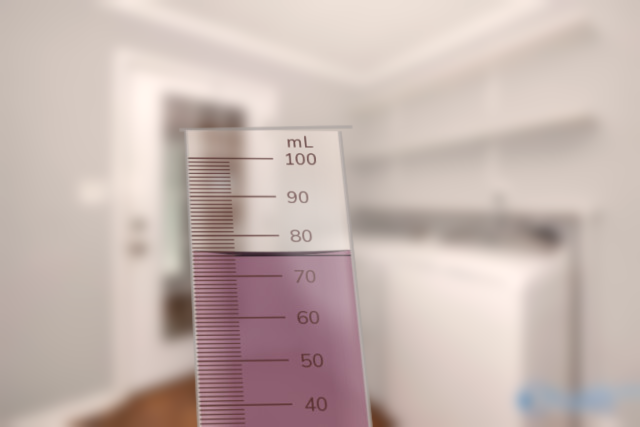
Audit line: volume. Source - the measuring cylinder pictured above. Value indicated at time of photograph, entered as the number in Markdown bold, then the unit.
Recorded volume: **75** mL
